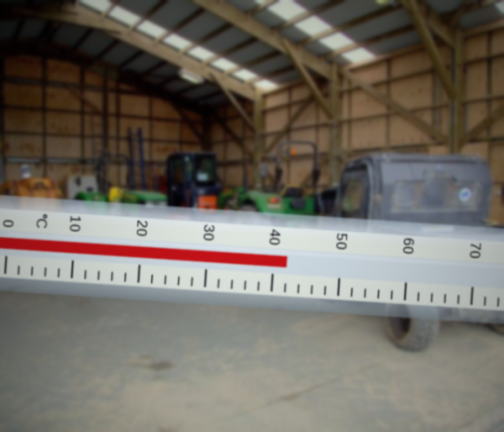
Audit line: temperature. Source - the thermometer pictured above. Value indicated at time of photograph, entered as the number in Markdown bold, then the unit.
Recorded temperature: **42** °C
